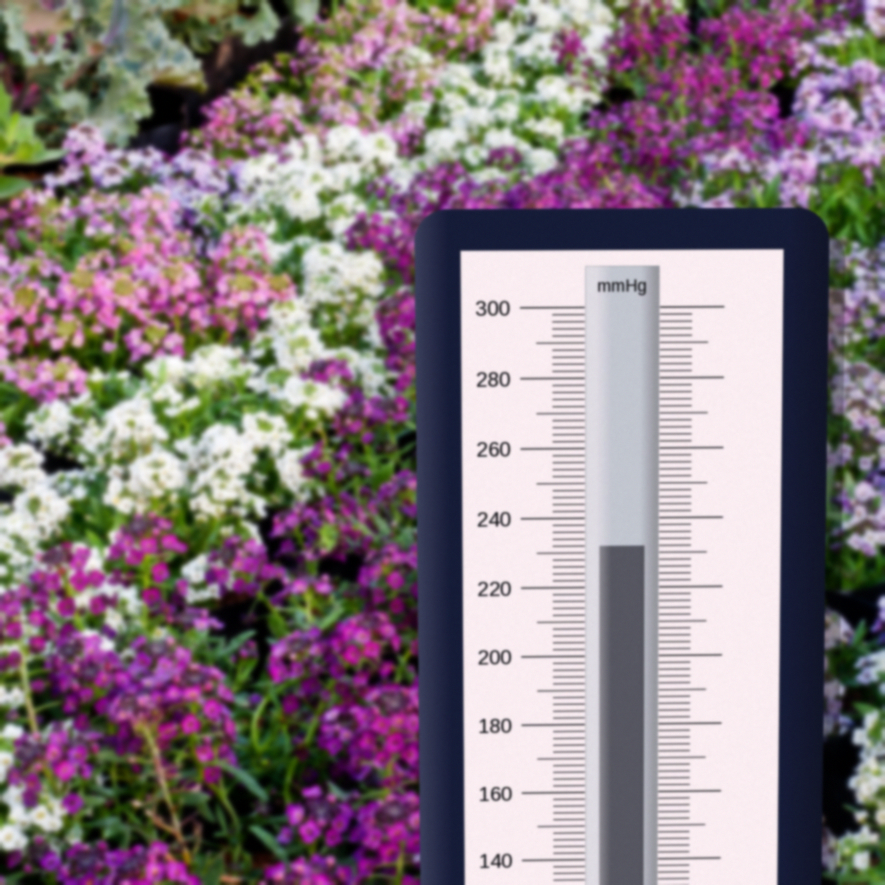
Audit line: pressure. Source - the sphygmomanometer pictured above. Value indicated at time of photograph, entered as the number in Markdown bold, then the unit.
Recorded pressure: **232** mmHg
